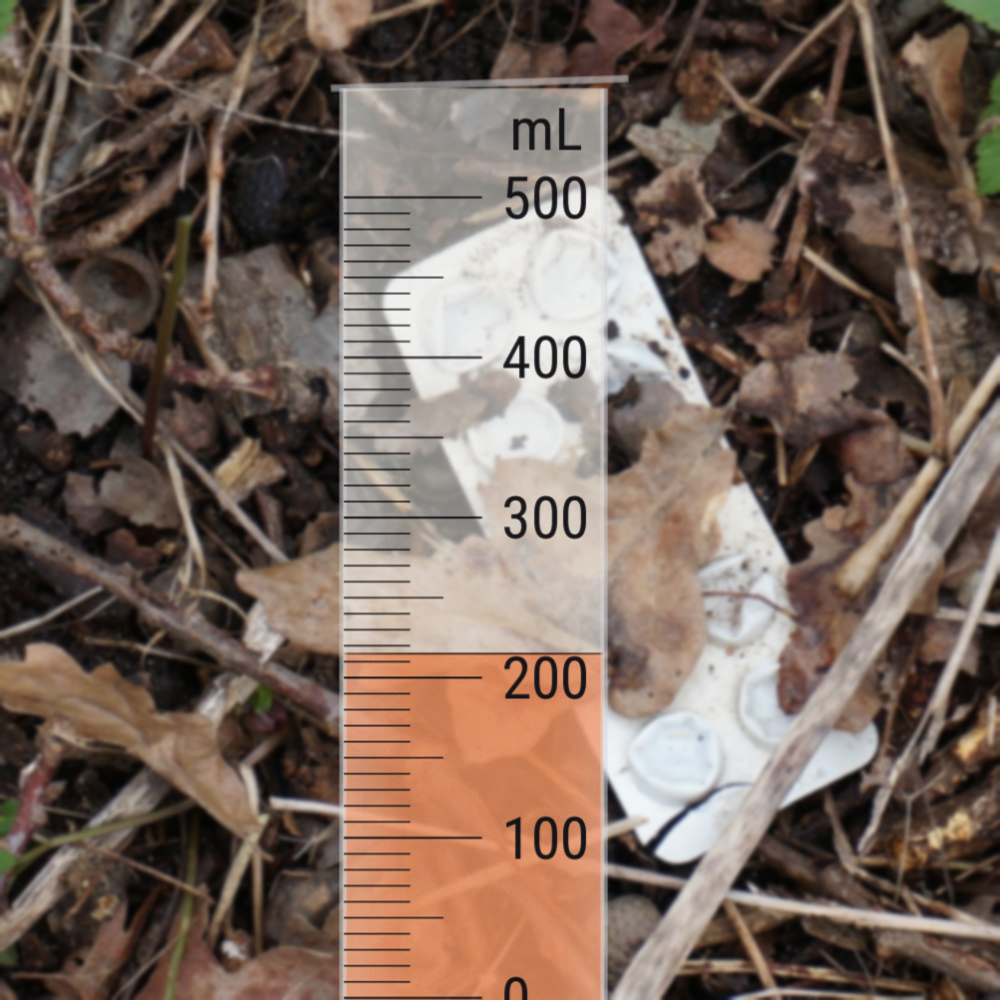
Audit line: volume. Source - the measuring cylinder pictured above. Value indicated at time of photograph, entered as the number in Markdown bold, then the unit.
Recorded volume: **215** mL
